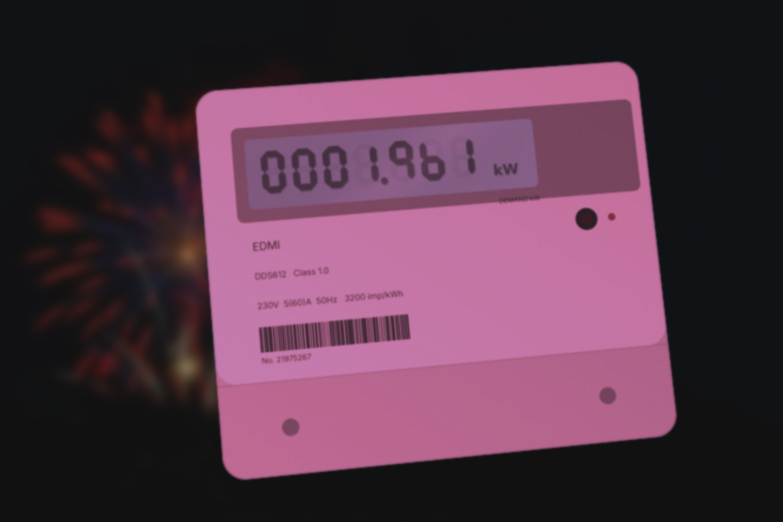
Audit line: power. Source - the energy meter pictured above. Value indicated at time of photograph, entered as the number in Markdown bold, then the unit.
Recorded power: **1.961** kW
